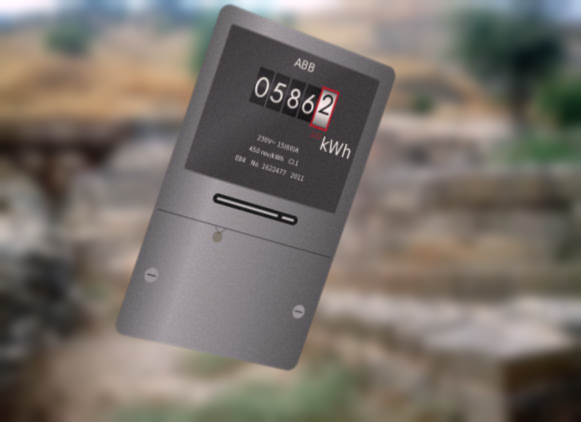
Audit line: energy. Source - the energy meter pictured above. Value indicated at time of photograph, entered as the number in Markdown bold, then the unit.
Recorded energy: **586.2** kWh
